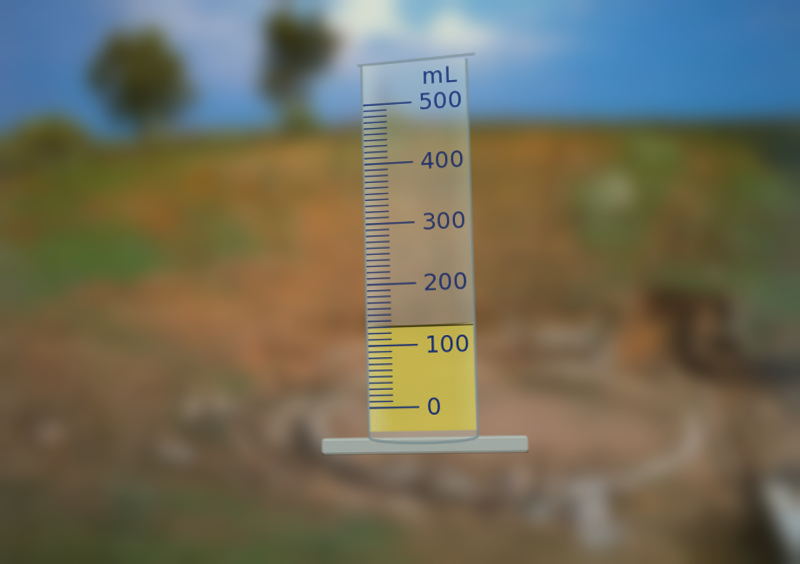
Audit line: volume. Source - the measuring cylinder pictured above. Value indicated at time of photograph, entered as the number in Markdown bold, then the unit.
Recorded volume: **130** mL
